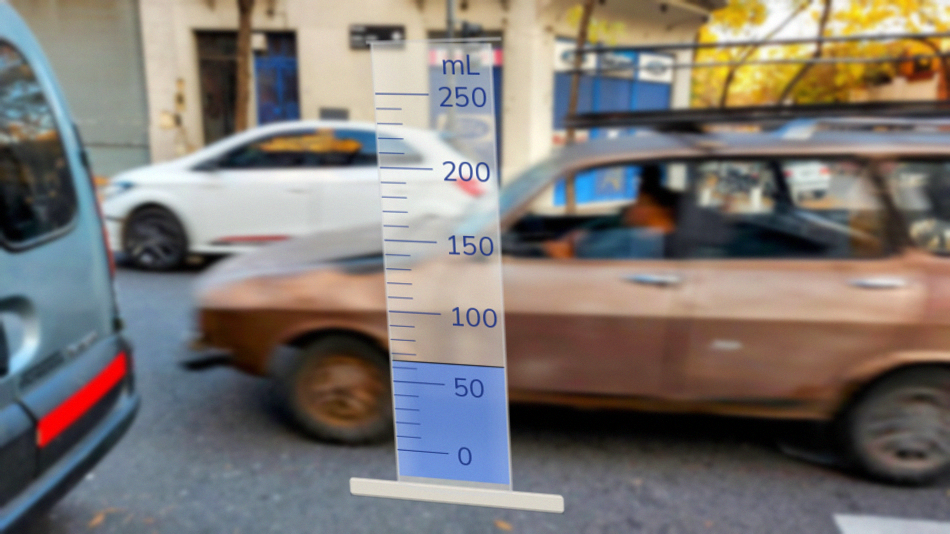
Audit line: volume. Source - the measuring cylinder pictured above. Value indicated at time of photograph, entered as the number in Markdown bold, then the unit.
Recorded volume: **65** mL
